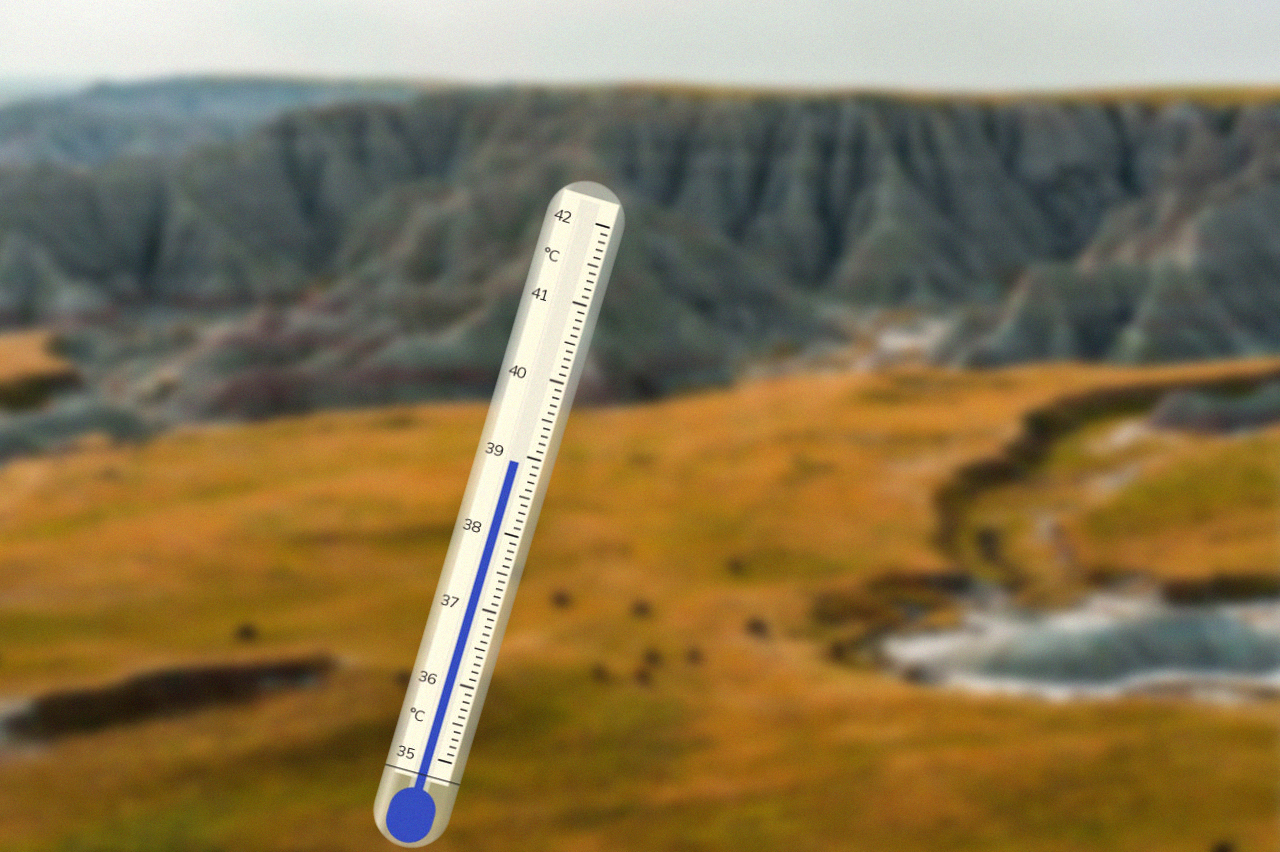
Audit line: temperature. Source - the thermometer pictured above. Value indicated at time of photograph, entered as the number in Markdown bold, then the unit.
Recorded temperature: **38.9** °C
